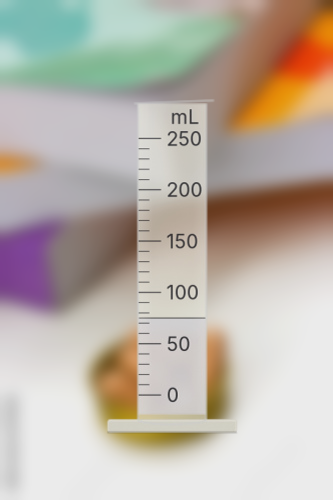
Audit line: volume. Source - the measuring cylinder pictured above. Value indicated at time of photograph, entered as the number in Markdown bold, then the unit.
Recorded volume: **75** mL
